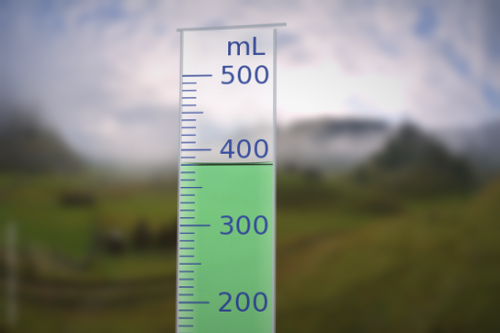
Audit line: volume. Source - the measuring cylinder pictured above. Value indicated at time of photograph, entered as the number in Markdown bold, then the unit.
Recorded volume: **380** mL
